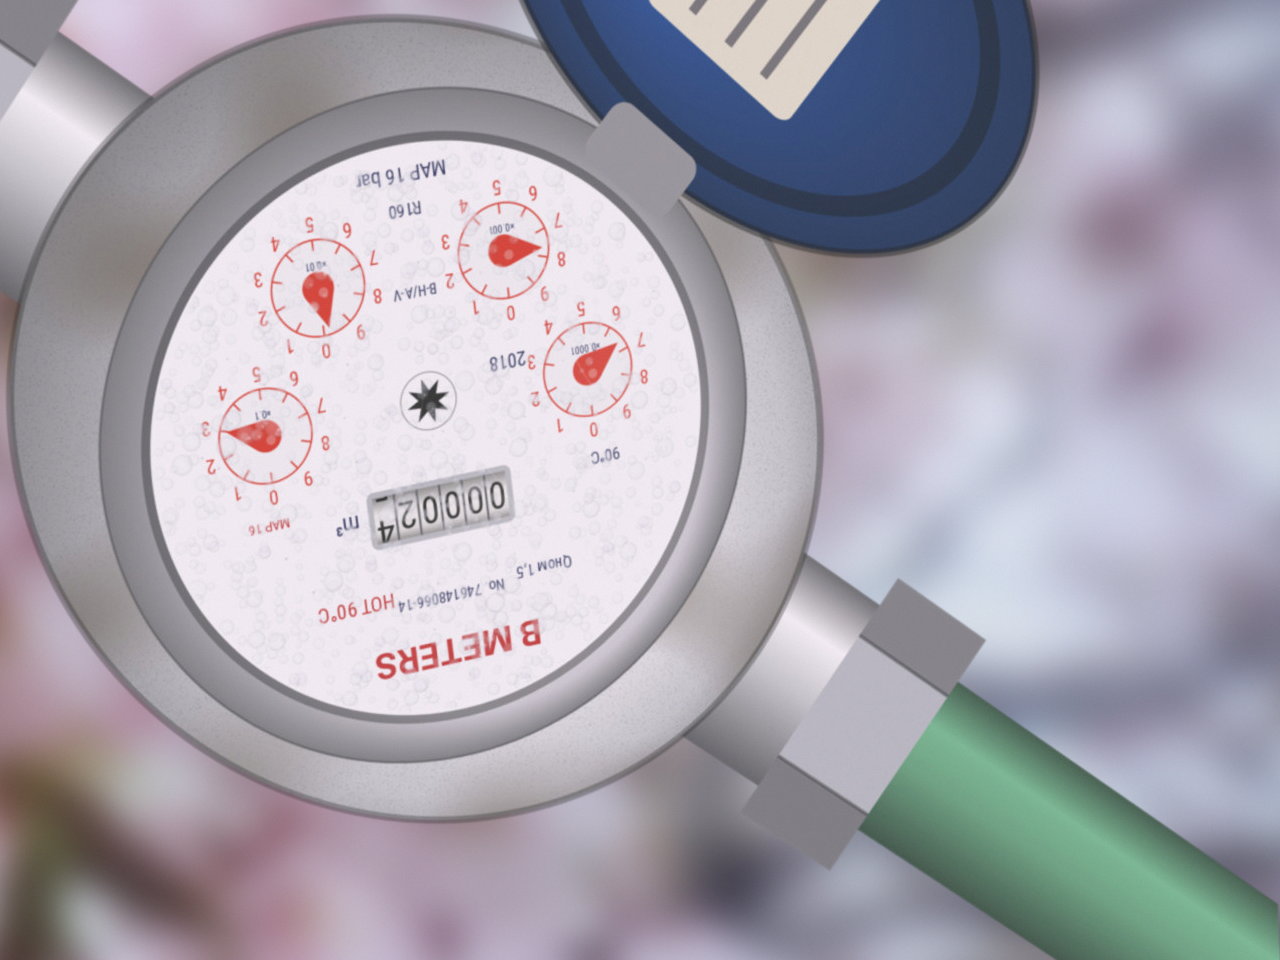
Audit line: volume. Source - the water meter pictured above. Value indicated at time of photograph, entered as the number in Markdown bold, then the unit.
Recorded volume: **24.2976** m³
